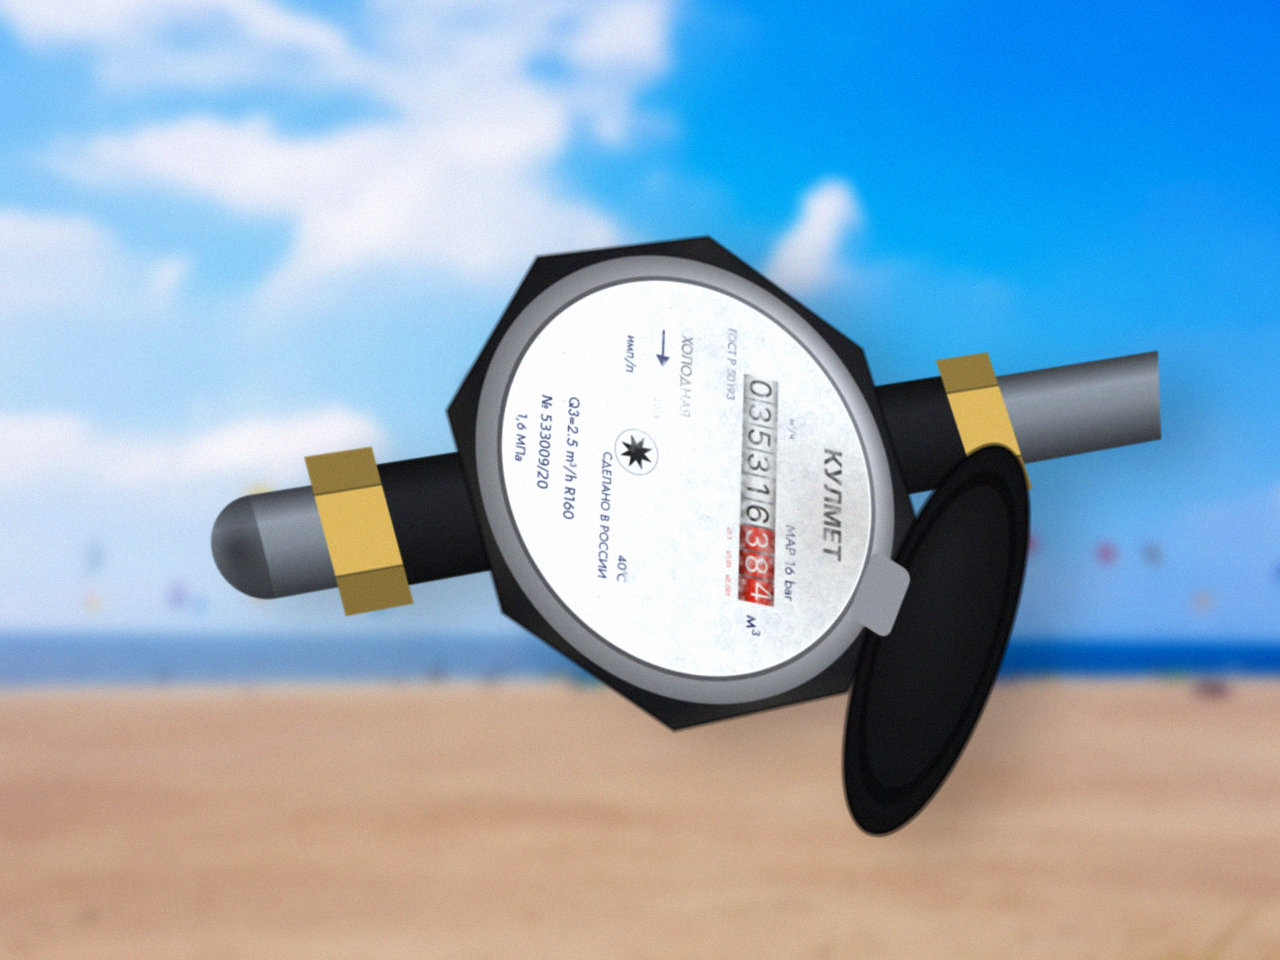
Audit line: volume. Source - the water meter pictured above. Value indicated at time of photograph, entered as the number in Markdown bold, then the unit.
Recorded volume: **35316.384** m³
